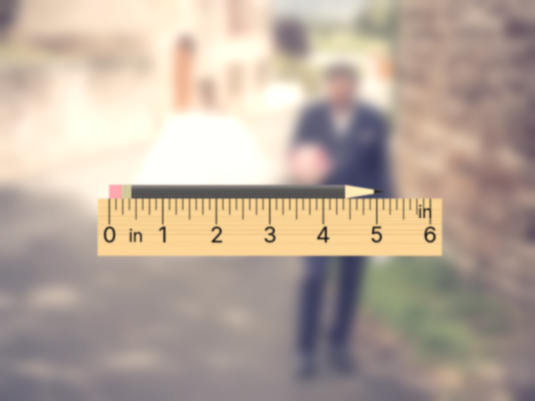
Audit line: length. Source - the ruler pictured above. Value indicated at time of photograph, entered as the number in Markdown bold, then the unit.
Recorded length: **5.125** in
